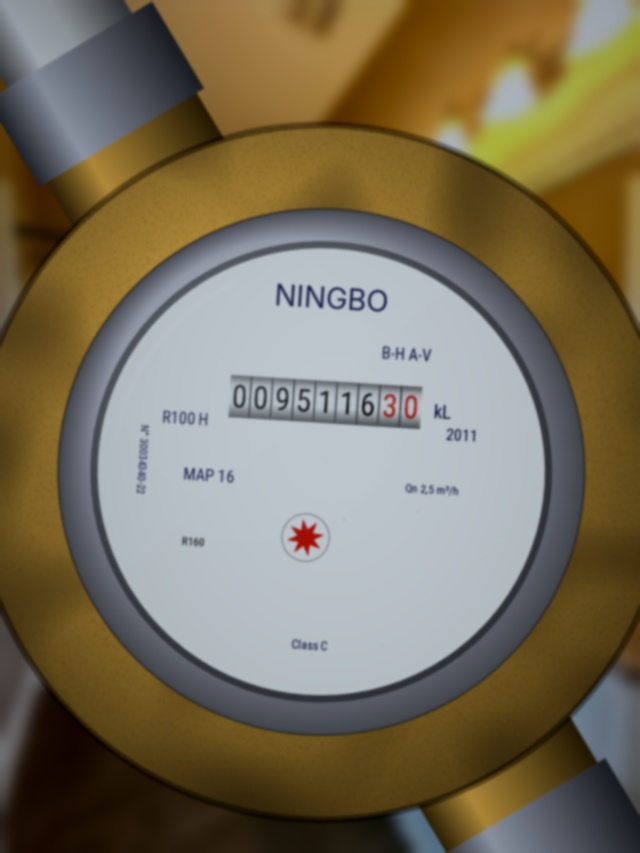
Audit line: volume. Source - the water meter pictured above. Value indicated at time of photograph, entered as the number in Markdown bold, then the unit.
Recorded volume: **95116.30** kL
